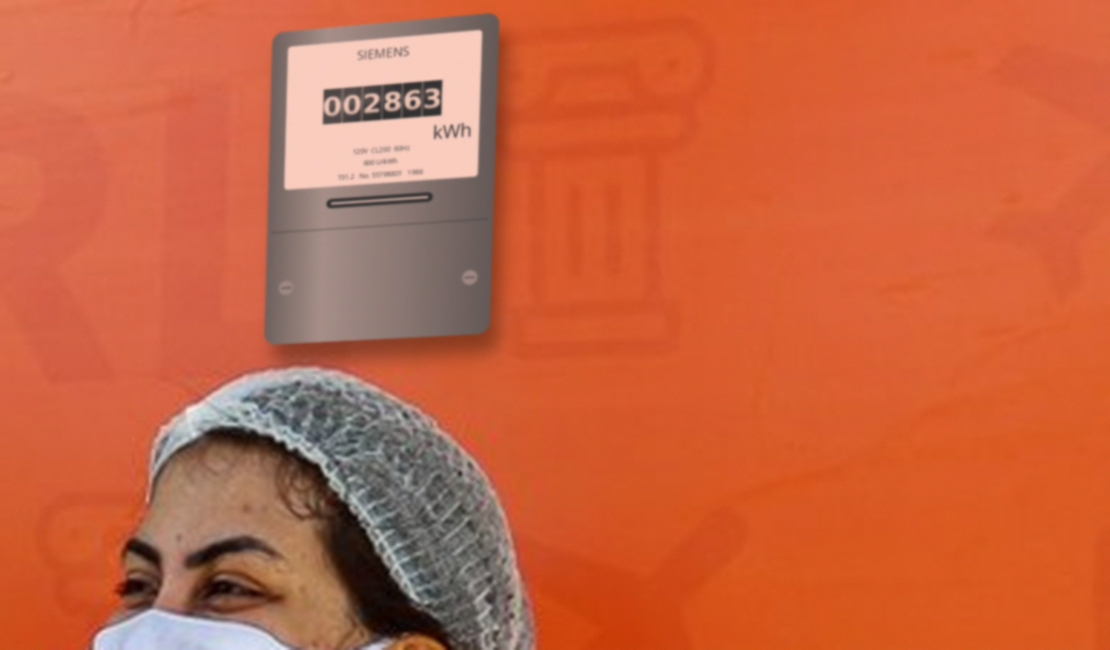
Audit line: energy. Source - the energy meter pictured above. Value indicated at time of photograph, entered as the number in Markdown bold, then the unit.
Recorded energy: **2863** kWh
